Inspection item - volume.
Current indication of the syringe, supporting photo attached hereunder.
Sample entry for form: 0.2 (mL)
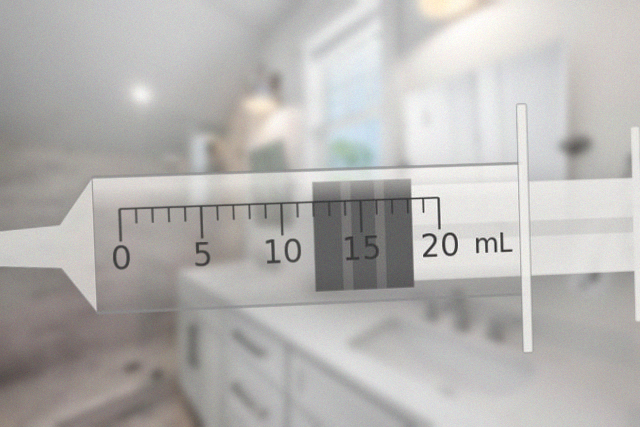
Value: 12 (mL)
